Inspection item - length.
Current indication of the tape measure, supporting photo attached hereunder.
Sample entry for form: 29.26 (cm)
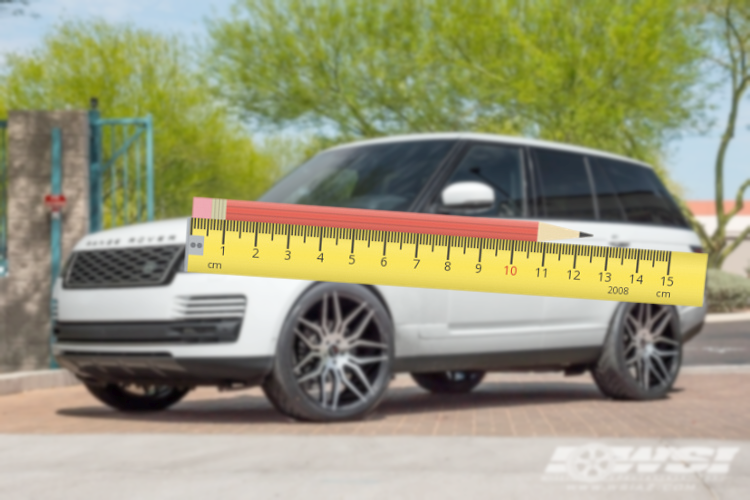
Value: 12.5 (cm)
